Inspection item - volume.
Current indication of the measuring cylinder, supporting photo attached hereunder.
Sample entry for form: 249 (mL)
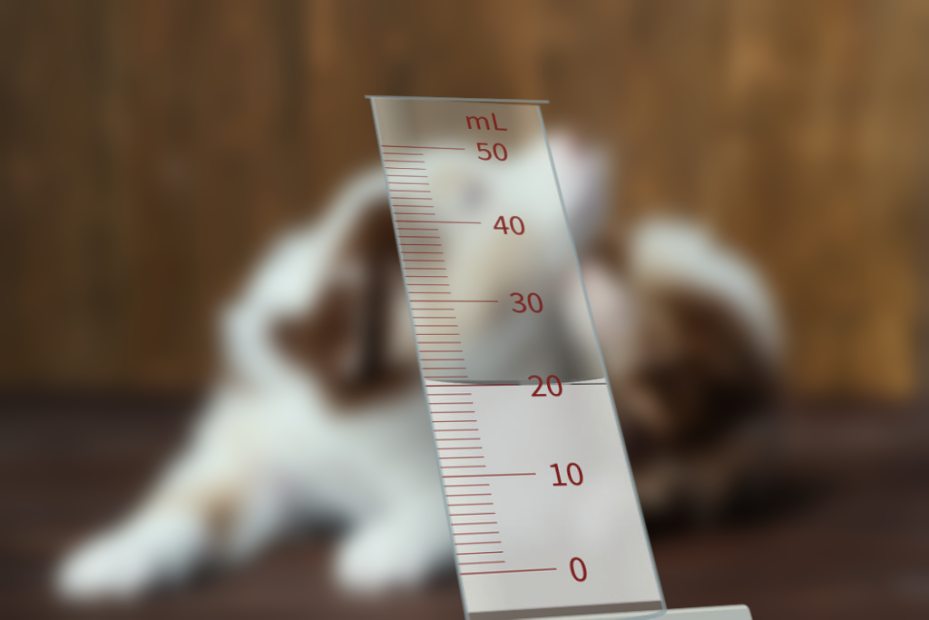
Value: 20 (mL)
